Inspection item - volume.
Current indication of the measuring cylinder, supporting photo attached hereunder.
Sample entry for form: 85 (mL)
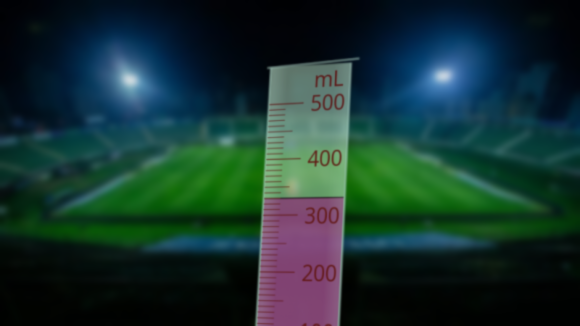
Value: 330 (mL)
